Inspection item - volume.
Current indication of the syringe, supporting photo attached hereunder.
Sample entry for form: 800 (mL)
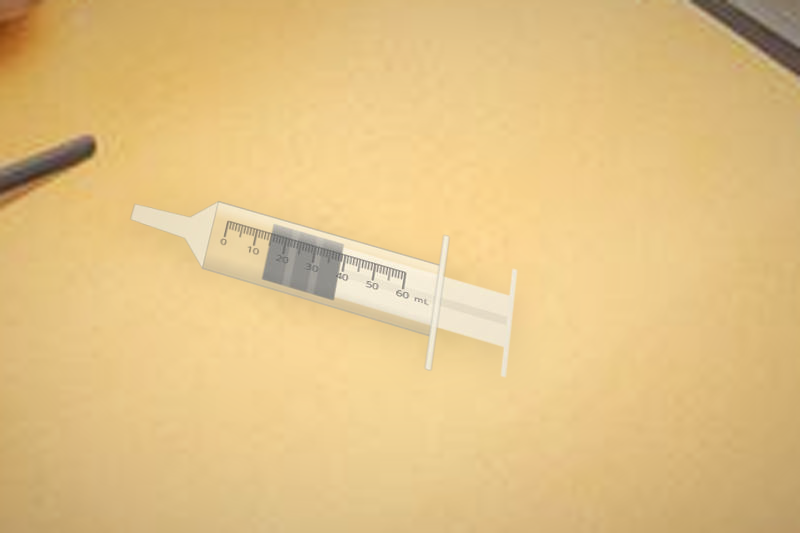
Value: 15 (mL)
